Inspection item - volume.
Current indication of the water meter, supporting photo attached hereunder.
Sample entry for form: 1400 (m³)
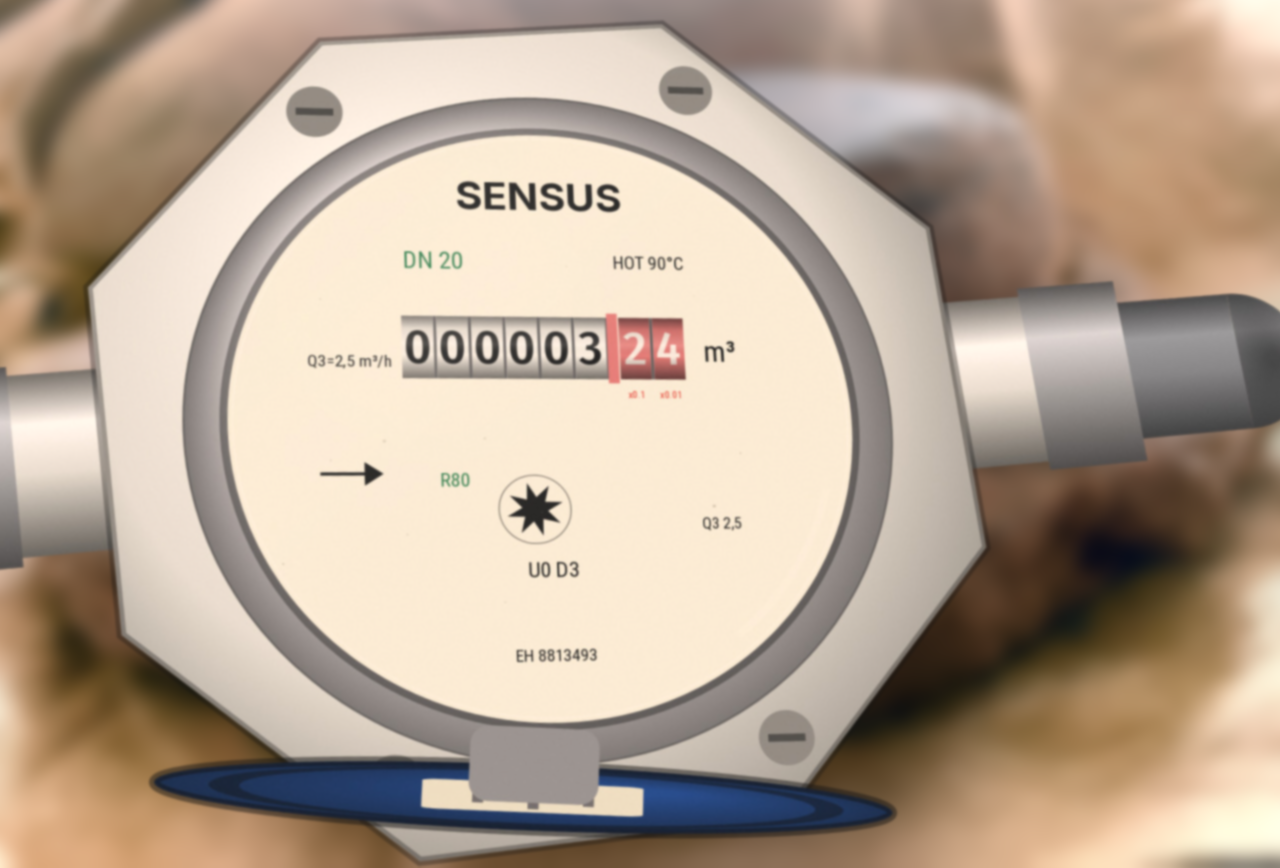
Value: 3.24 (m³)
